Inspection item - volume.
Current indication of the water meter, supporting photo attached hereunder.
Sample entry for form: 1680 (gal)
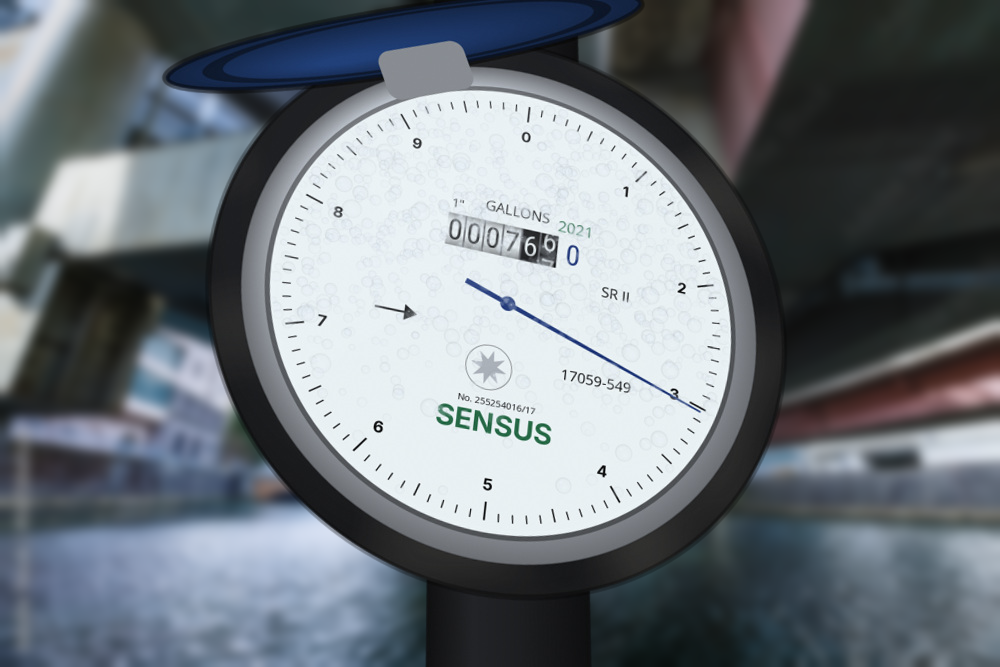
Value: 7663.0 (gal)
